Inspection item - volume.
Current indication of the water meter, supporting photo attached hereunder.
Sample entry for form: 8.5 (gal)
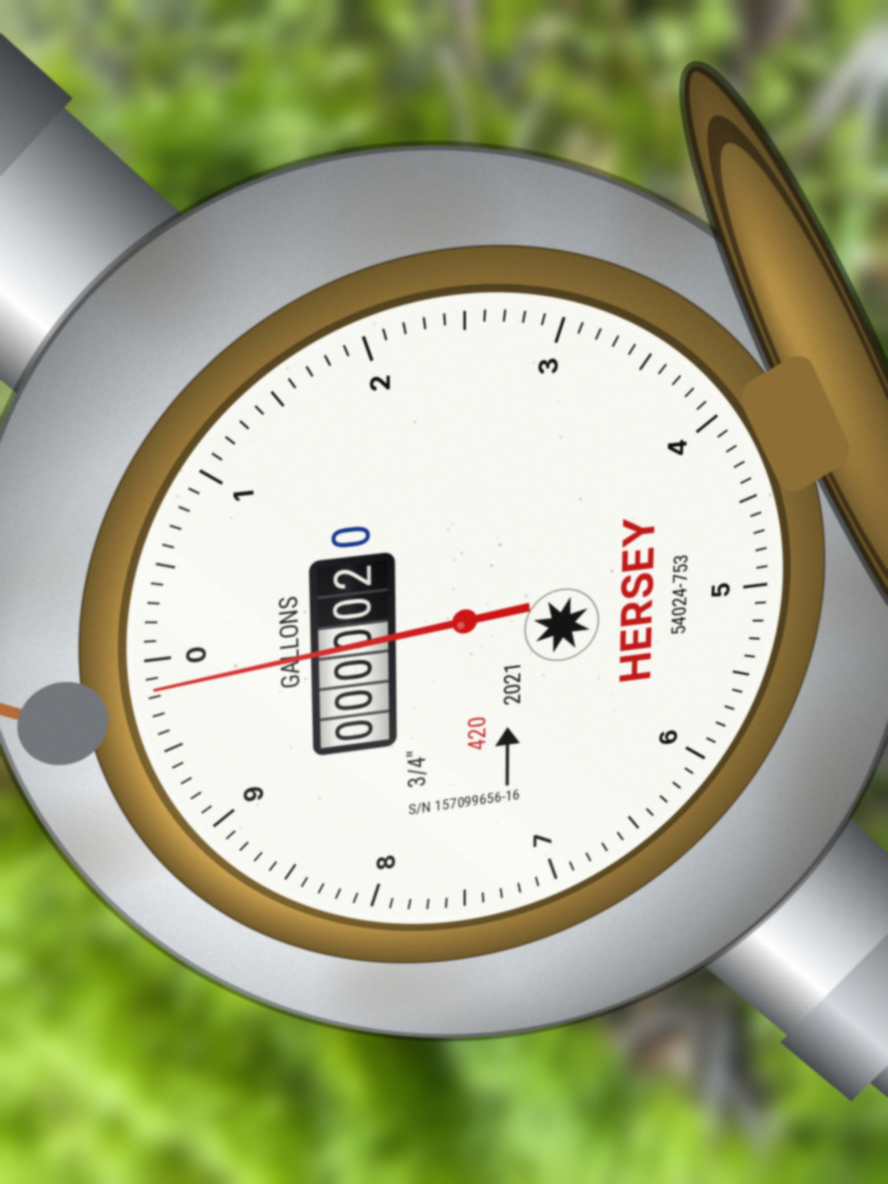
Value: 19.8 (gal)
